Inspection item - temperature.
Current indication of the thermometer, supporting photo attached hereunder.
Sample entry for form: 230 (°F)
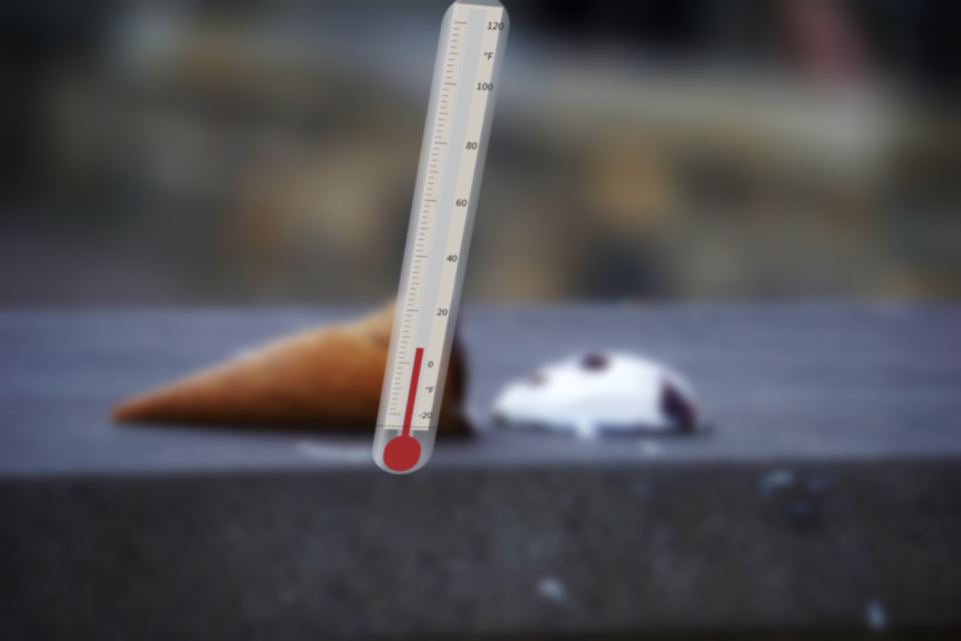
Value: 6 (°F)
